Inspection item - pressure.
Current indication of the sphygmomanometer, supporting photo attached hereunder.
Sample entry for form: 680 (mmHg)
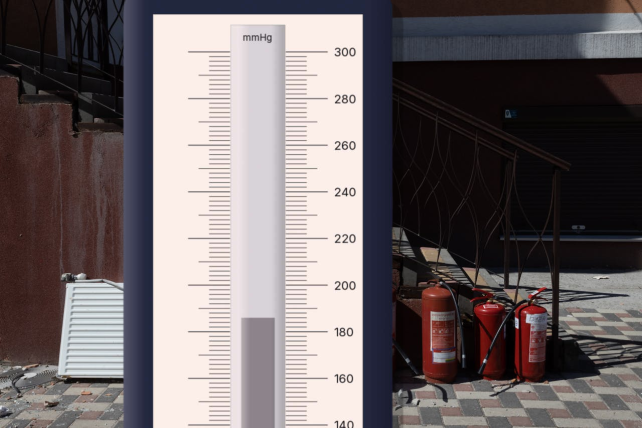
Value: 186 (mmHg)
